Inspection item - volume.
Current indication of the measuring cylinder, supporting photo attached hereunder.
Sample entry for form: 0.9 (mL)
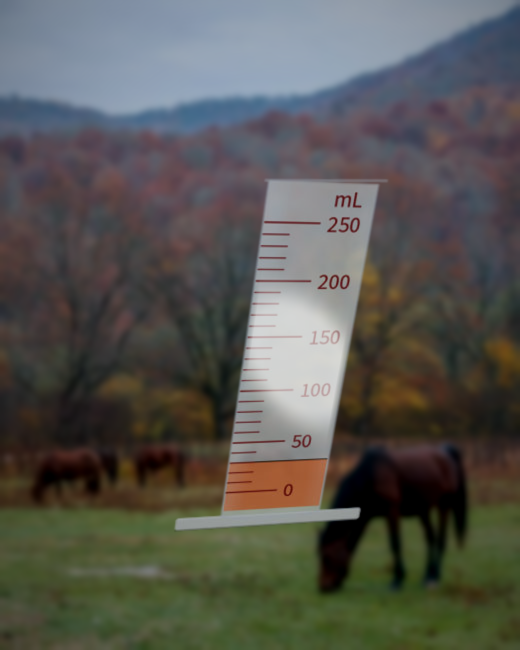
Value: 30 (mL)
